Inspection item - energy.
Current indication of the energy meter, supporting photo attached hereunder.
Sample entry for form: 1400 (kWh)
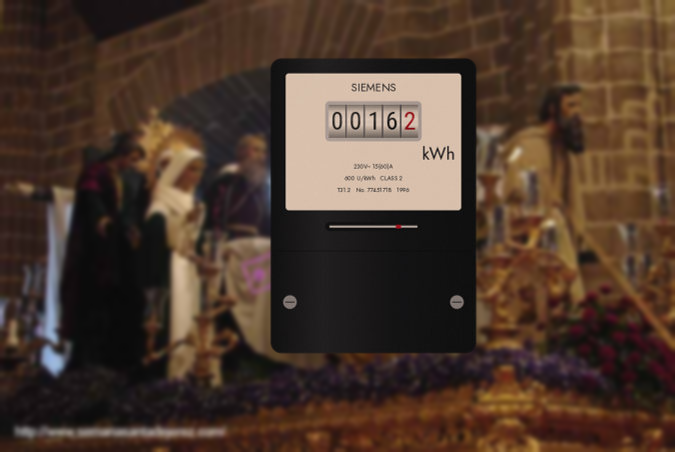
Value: 16.2 (kWh)
